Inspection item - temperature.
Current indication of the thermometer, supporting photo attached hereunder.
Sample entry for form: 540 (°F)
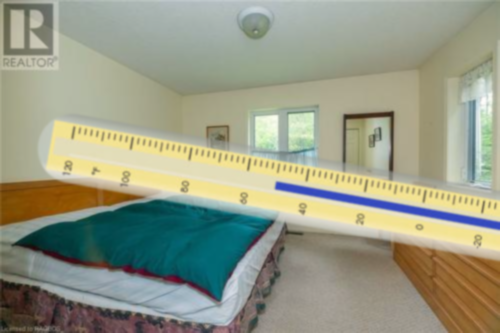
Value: 50 (°F)
